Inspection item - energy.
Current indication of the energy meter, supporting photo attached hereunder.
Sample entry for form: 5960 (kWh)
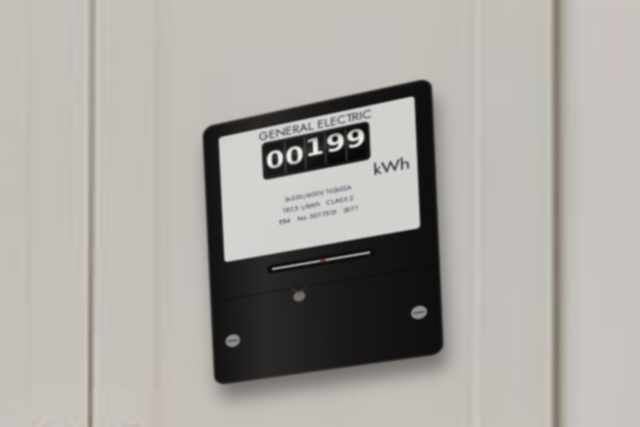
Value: 199 (kWh)
